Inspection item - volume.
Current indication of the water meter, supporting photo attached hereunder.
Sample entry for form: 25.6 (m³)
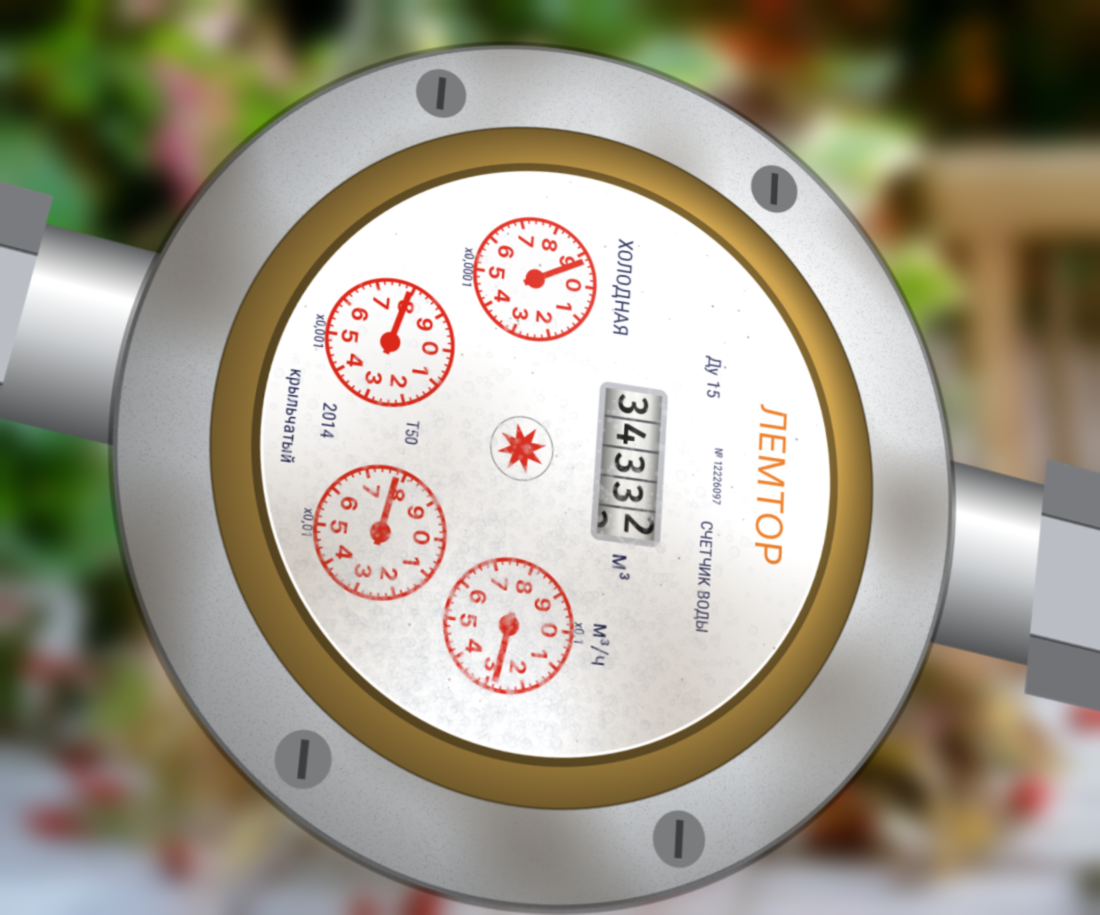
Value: 34332.2779 (m³)
